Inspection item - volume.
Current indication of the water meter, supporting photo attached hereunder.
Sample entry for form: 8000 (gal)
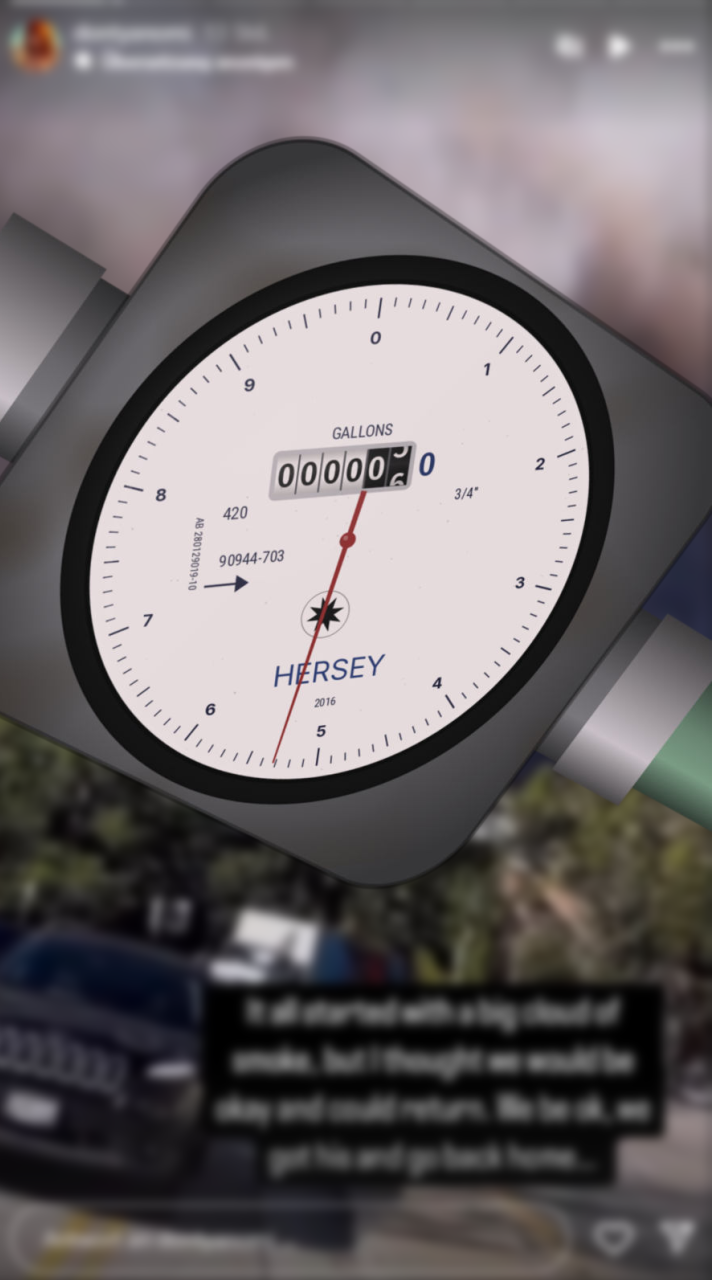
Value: 55.3 (gal)
